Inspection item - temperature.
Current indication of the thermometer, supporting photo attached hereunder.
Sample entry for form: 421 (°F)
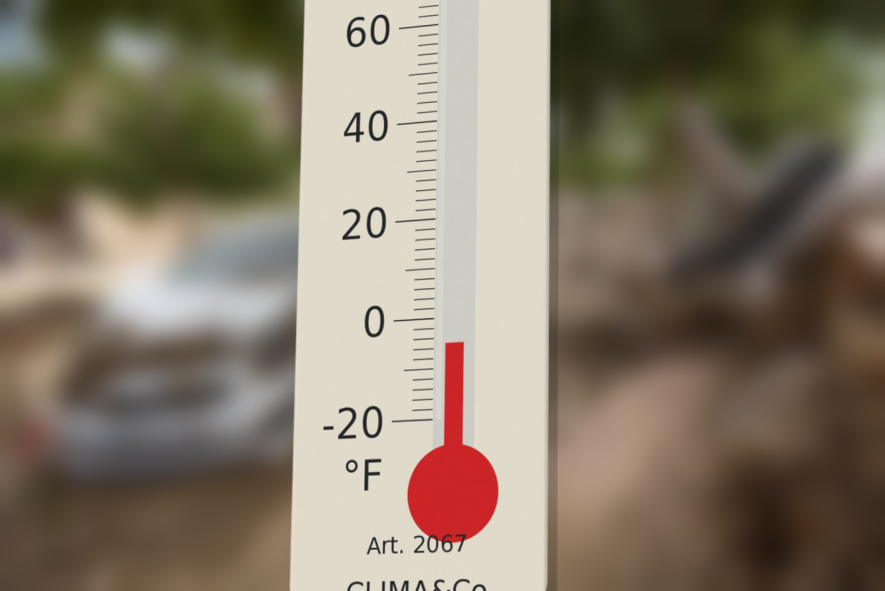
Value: -5 (°F)
